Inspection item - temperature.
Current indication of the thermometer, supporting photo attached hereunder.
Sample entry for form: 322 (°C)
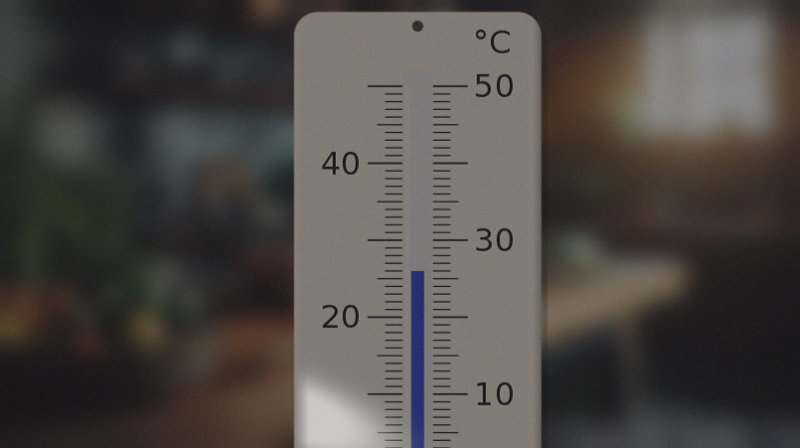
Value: 26 (°C)
